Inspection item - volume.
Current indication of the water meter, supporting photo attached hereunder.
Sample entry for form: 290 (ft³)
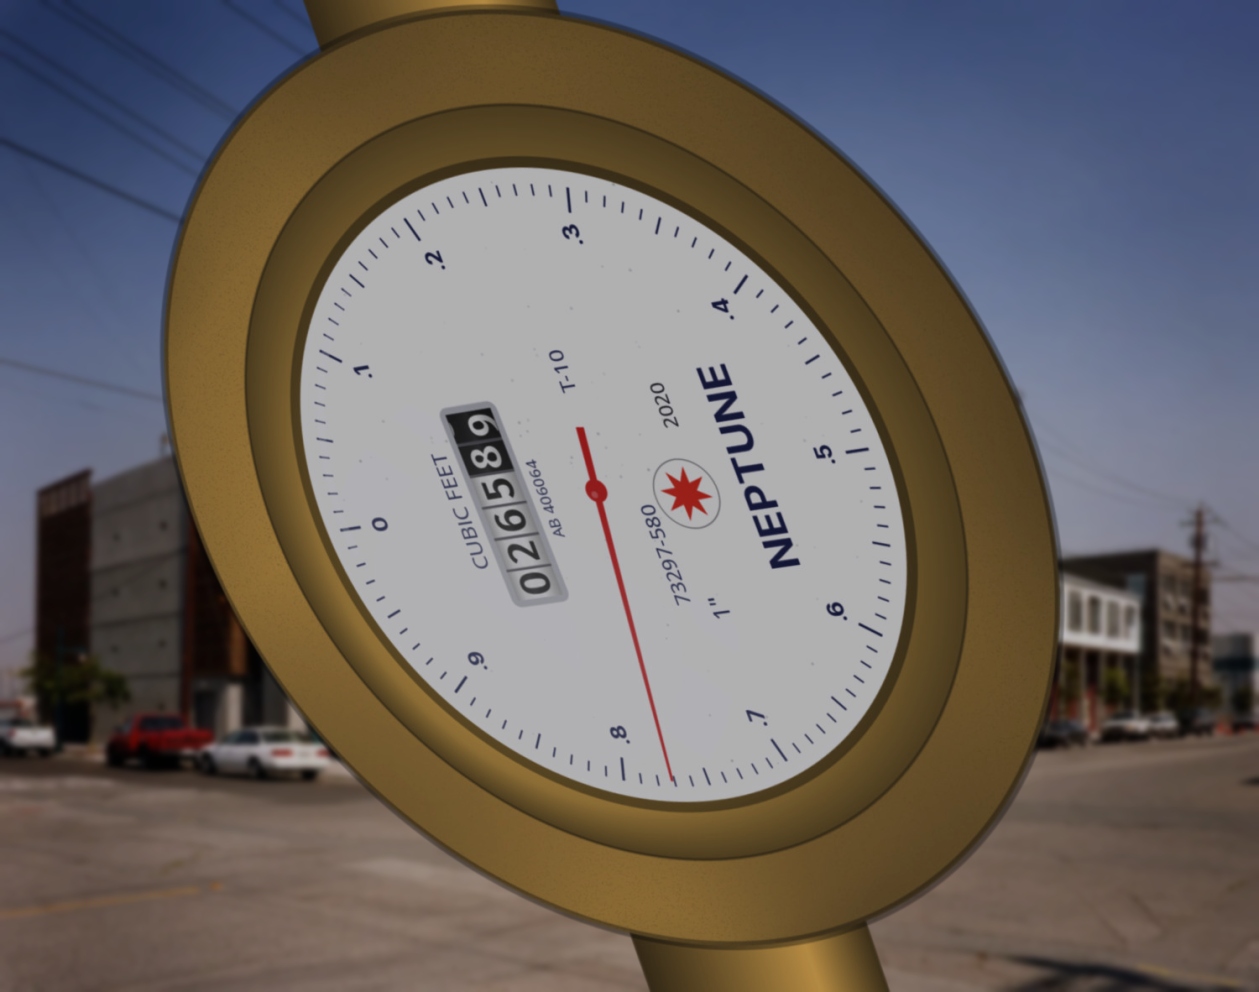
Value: 26588.77 (ft³)
